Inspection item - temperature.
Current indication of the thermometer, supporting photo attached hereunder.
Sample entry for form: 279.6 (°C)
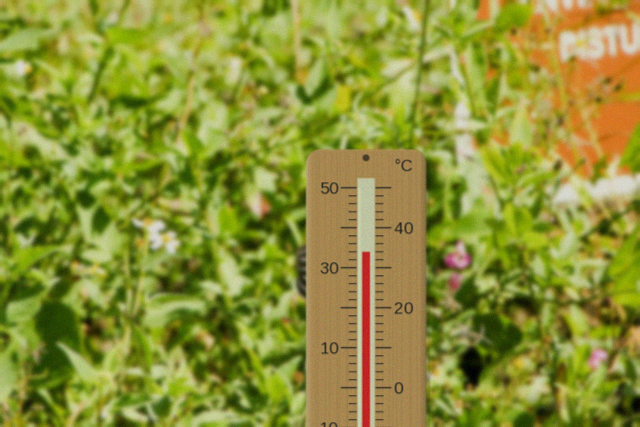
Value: 34 (°C)
